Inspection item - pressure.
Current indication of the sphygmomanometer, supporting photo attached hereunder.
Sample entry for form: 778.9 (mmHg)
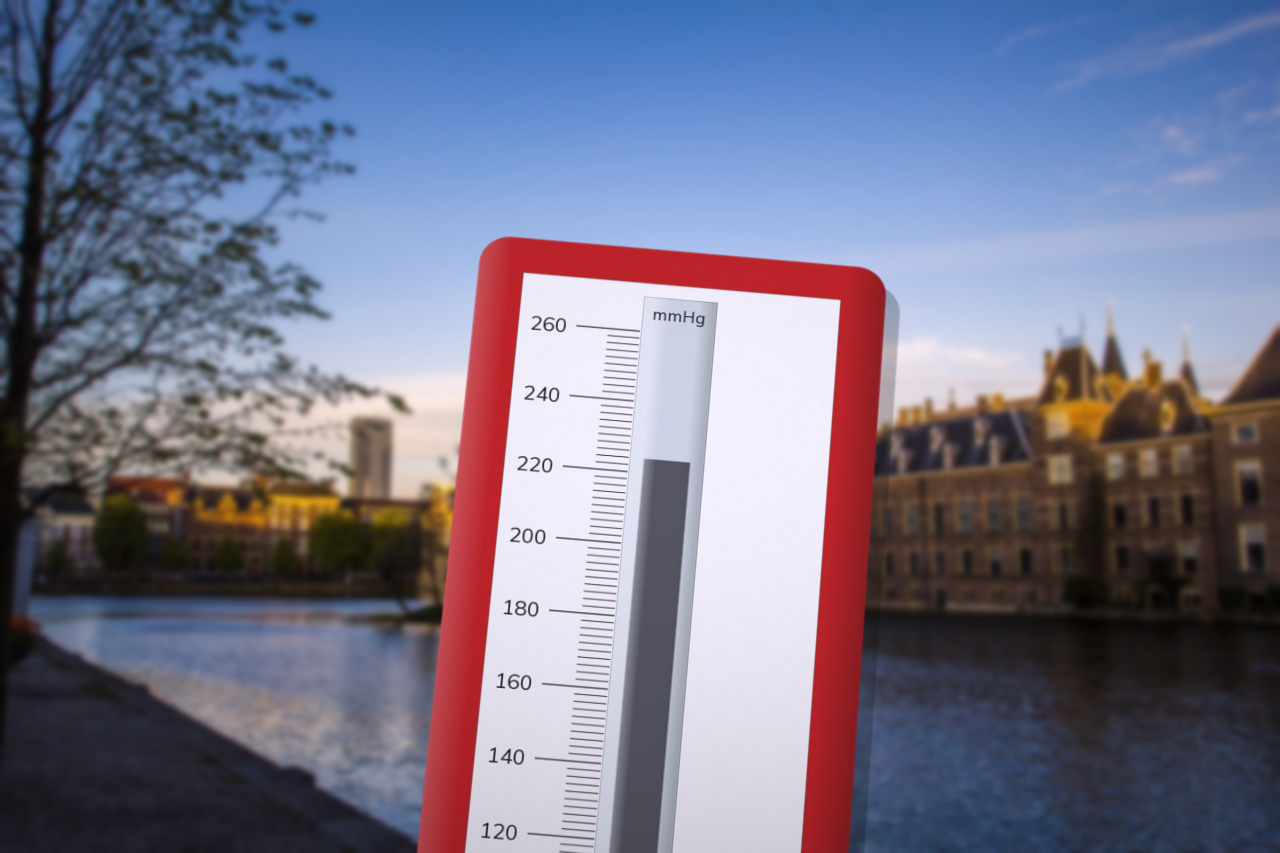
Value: 224 (mmHg)
